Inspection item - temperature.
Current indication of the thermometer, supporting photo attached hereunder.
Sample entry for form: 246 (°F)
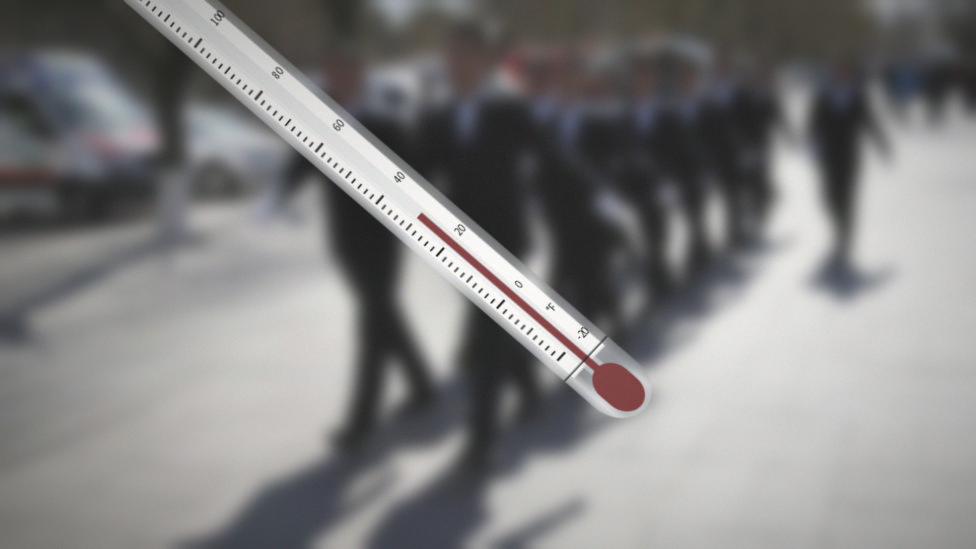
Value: 30 (°F)
